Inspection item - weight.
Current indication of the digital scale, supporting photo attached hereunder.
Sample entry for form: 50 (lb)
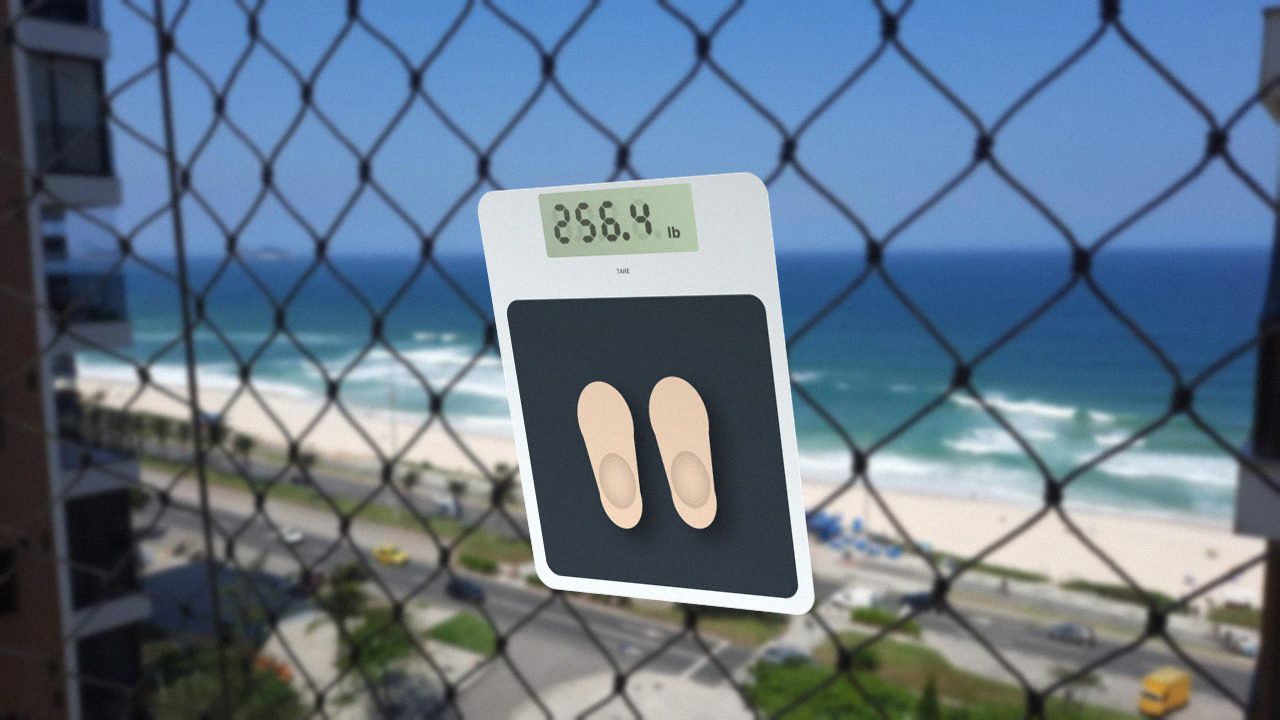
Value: 256.4 (lb)
